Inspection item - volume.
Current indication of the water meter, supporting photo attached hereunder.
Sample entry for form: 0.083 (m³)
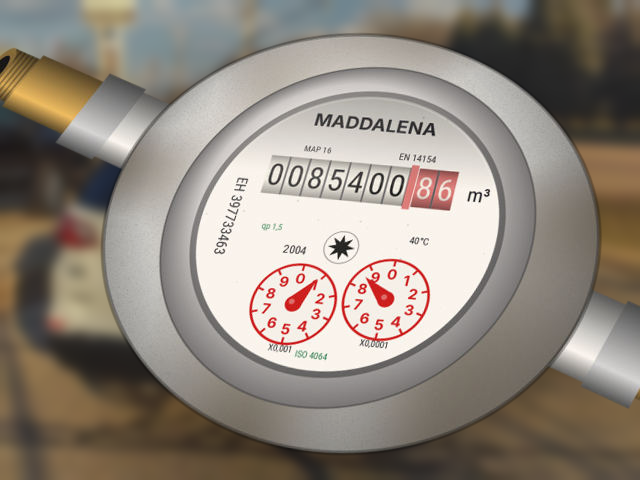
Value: 85400.8608 (m³)
